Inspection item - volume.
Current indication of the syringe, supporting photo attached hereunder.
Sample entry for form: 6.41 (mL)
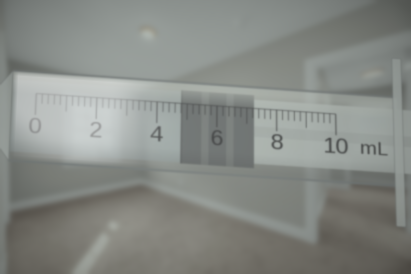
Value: 4.8 (mL)
